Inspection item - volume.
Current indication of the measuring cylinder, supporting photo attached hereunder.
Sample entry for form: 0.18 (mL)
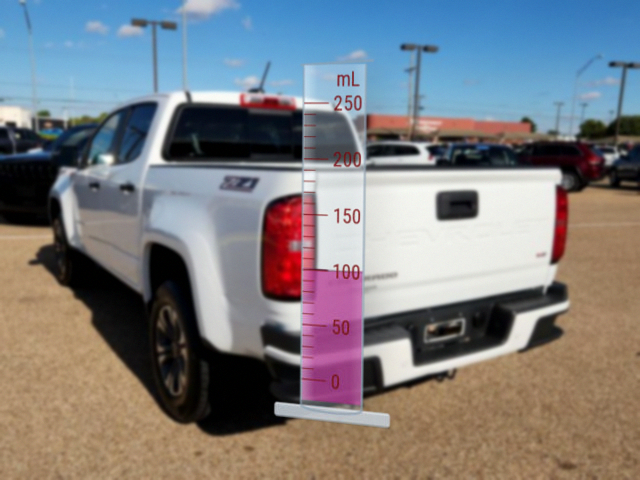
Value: 100 (mL)
